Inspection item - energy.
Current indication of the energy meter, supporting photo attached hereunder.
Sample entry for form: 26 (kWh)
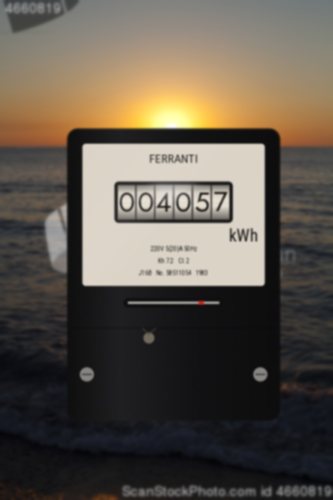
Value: 4057 (kWh)
